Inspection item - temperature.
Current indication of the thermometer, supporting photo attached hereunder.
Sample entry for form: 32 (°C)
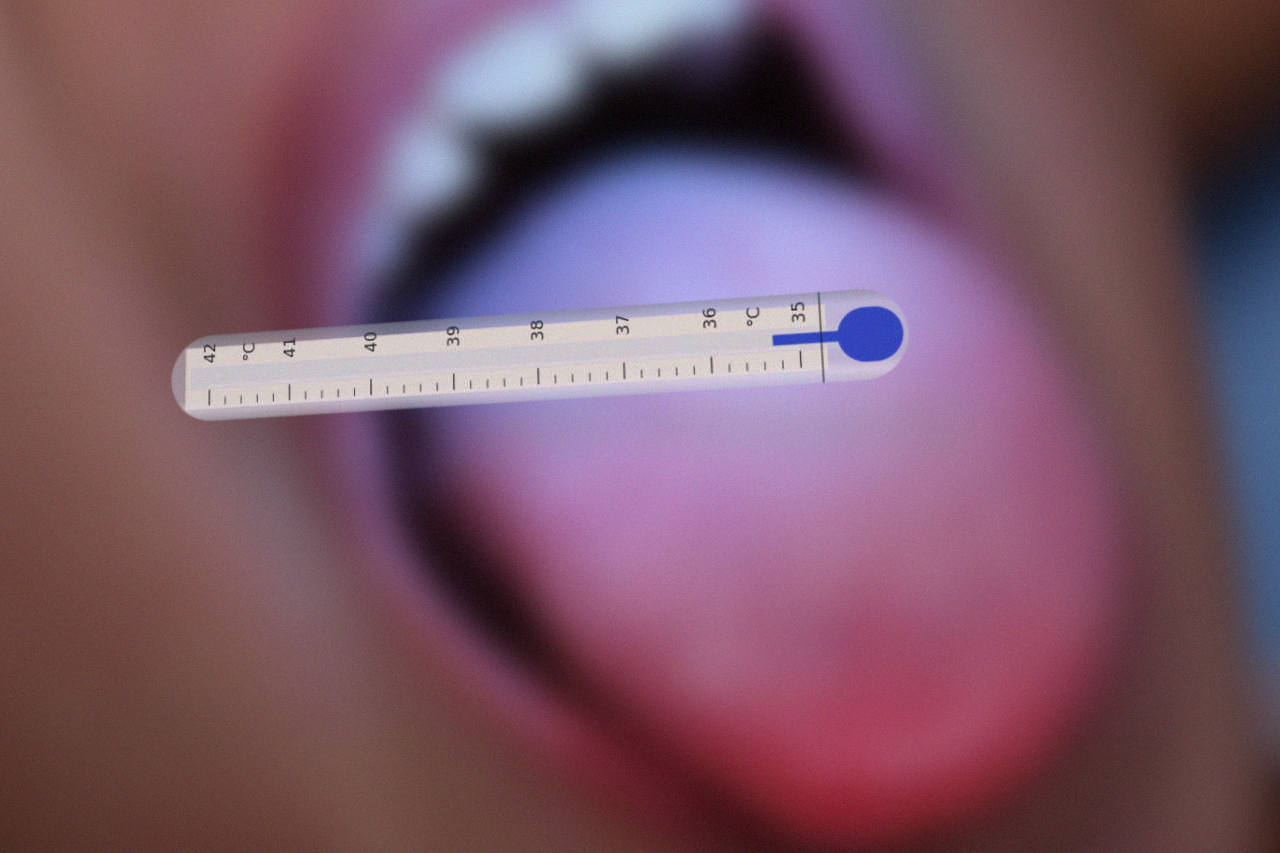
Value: 35.3 (°C)
